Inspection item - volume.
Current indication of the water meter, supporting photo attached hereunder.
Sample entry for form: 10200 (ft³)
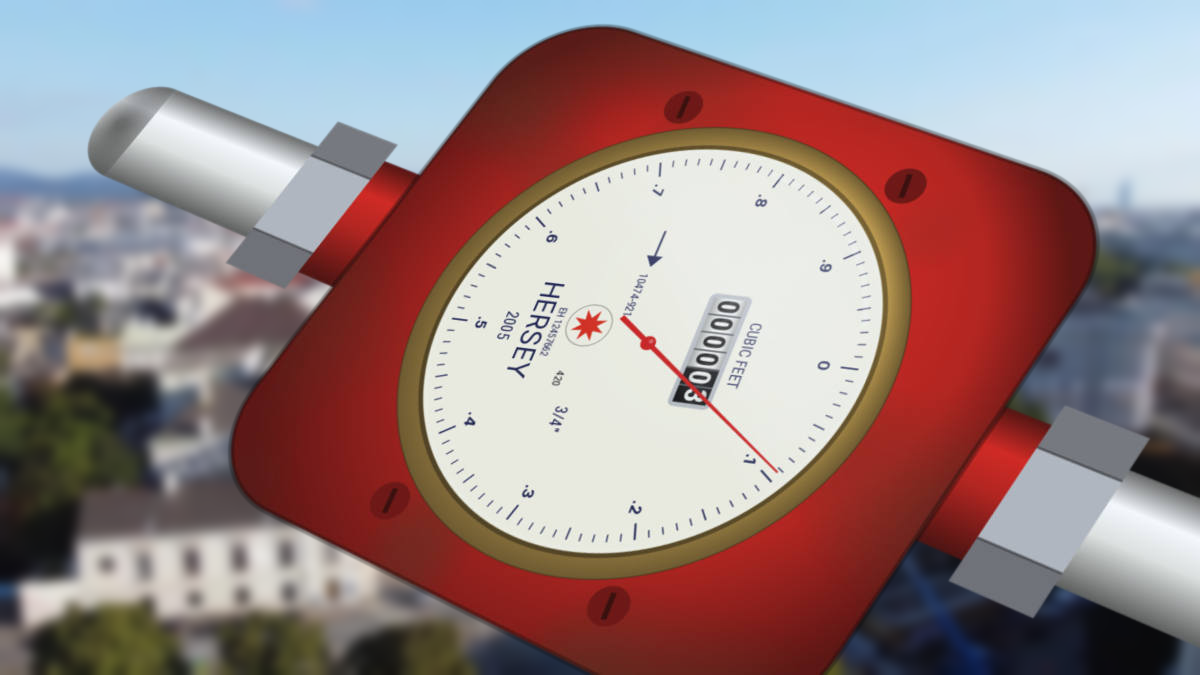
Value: 3.09 (ft³)
